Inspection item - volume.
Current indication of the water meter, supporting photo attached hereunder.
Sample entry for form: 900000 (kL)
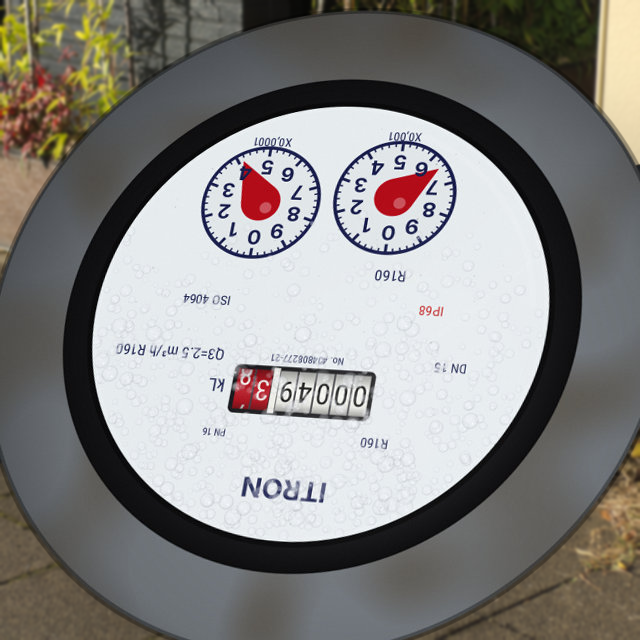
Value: 49.3764 (kL)
